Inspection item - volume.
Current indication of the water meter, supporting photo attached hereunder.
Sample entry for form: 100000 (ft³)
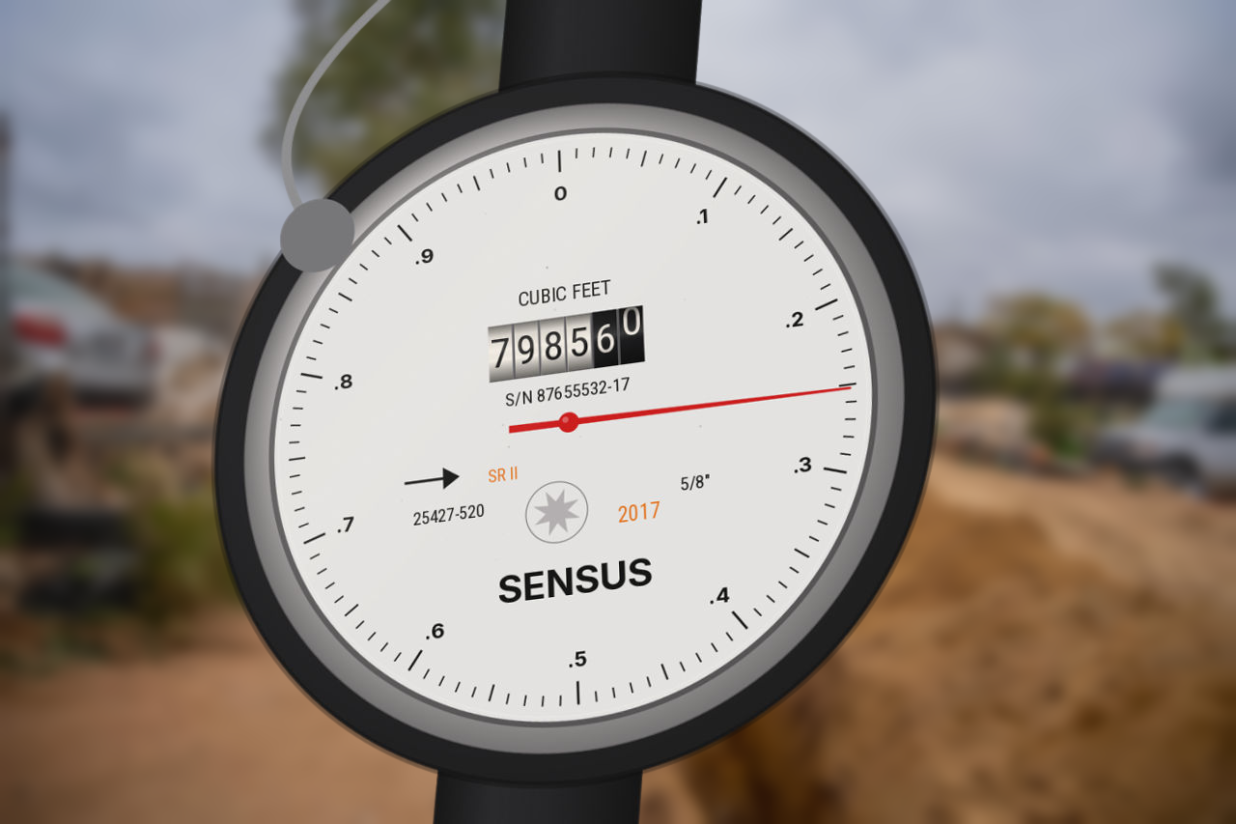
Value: 798560.25 (ft³)
